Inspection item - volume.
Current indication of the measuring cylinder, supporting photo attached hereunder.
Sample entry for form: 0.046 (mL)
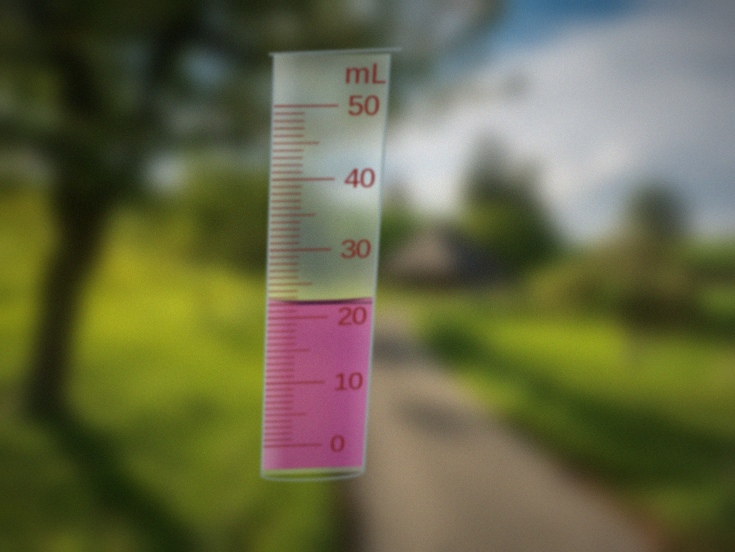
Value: 22 (mL)
